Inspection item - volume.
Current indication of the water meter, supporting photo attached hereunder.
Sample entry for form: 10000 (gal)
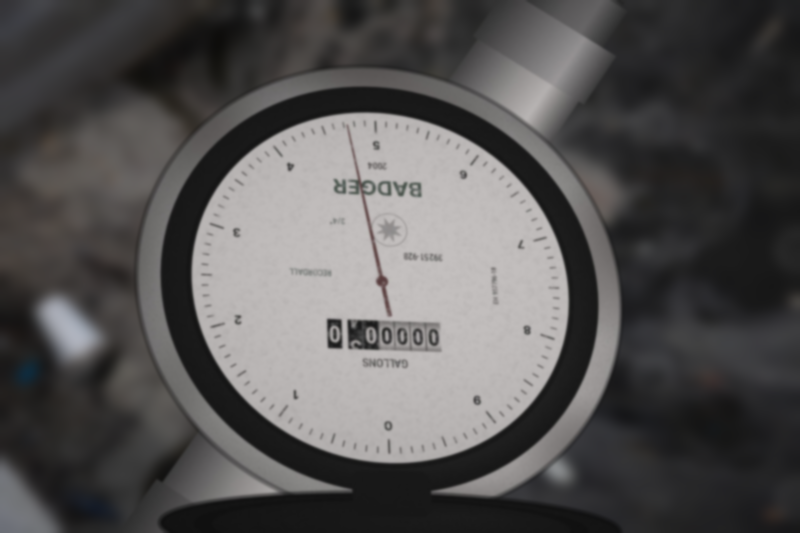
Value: 34.7 (gal)
